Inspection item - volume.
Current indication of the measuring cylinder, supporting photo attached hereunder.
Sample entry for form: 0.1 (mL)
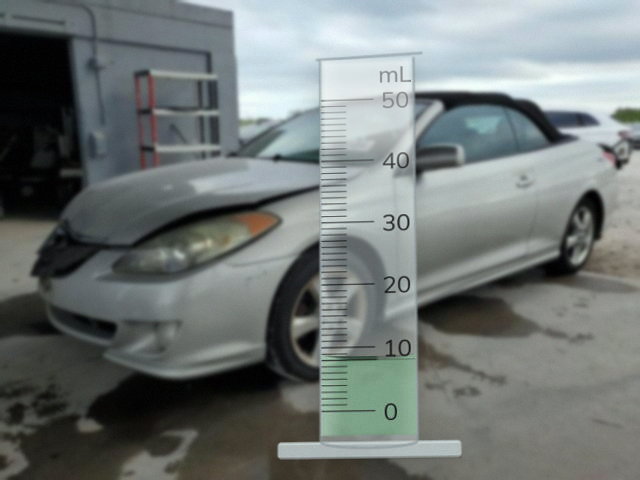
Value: 8 (mL)
